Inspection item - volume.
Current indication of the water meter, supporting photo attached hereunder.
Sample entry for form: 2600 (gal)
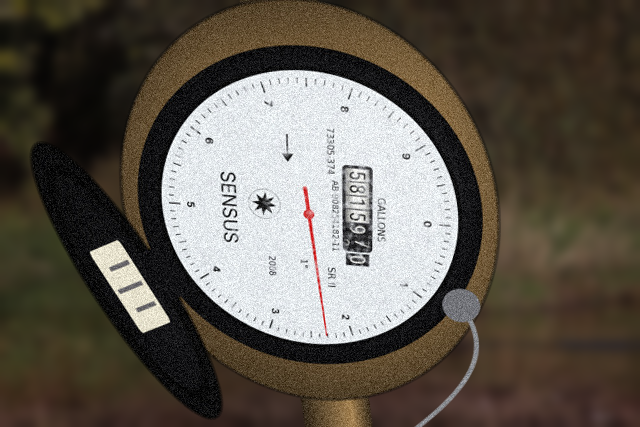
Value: 5815972.3 (gal)
